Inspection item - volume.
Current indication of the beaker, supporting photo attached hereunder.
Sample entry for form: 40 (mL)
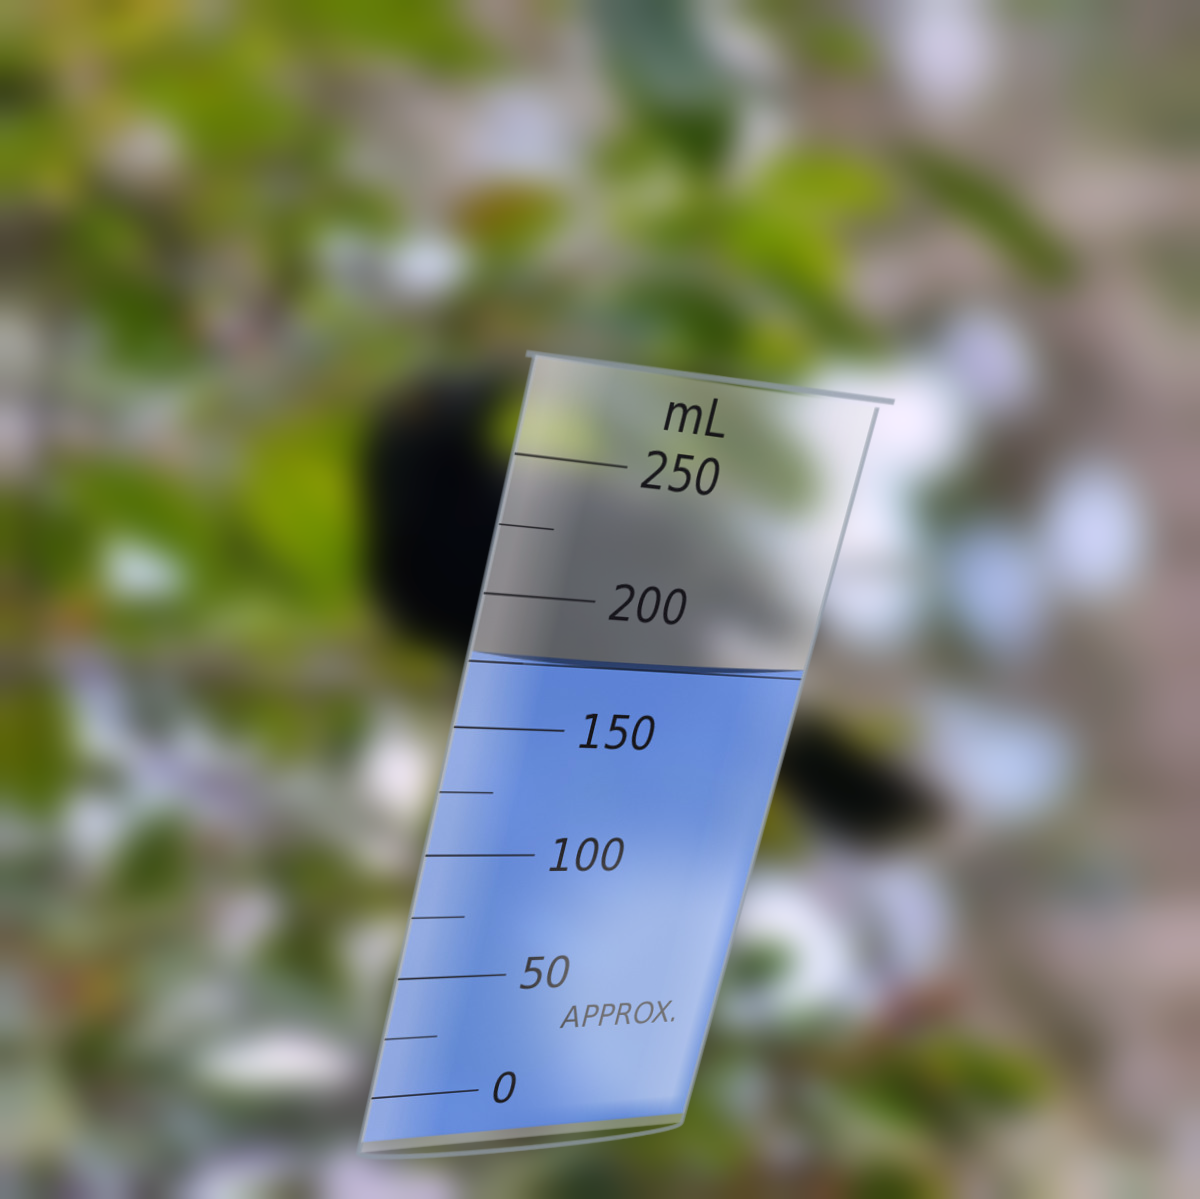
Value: 175 (mL)
